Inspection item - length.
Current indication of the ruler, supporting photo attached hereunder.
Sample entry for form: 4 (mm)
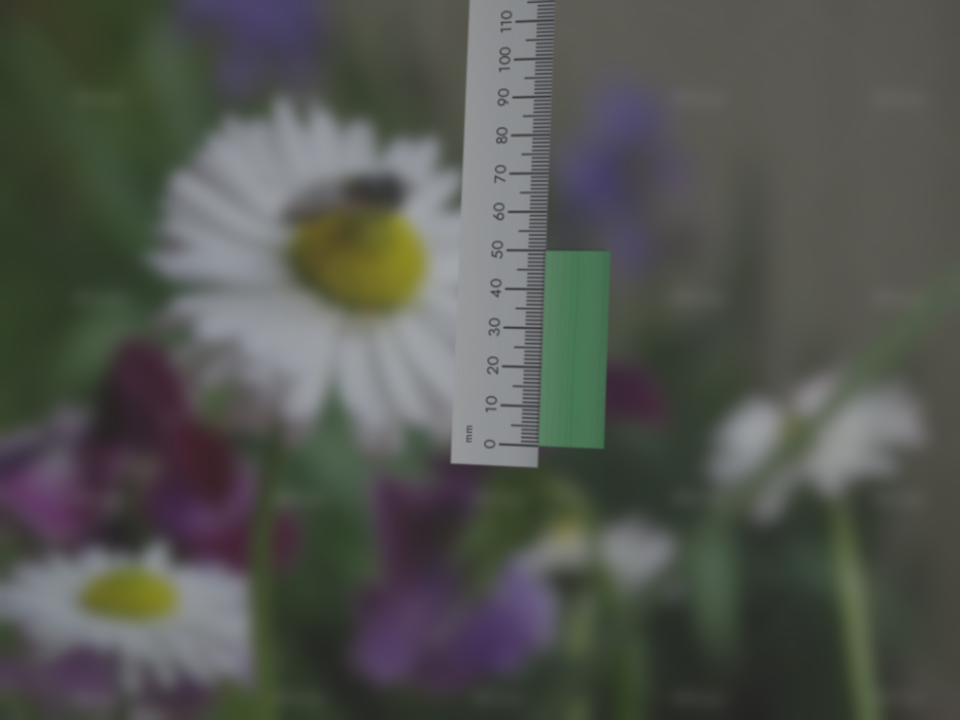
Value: 50 (mm)
